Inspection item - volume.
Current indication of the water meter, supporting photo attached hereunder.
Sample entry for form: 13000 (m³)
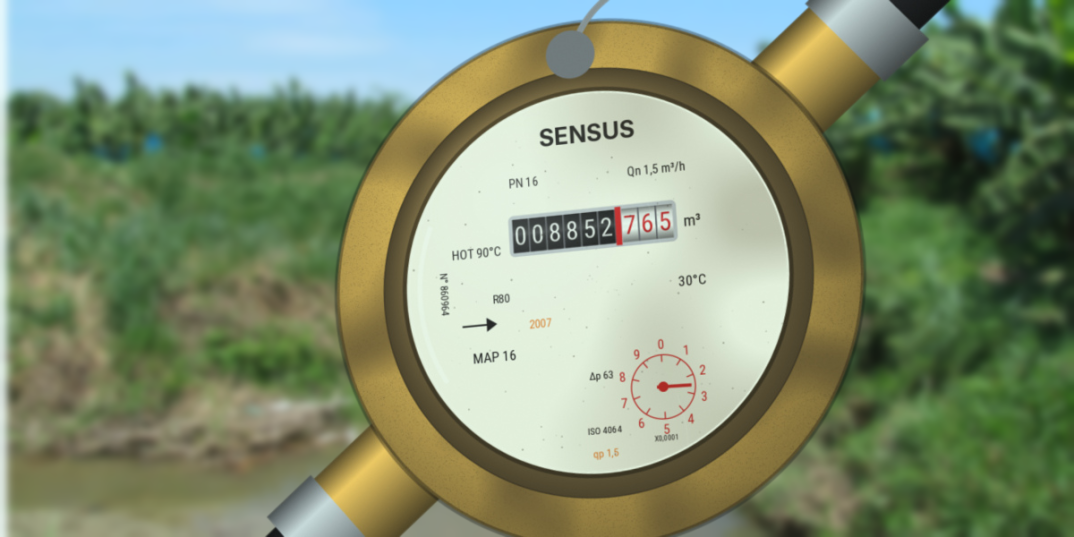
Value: 8852.7652 (m³)
